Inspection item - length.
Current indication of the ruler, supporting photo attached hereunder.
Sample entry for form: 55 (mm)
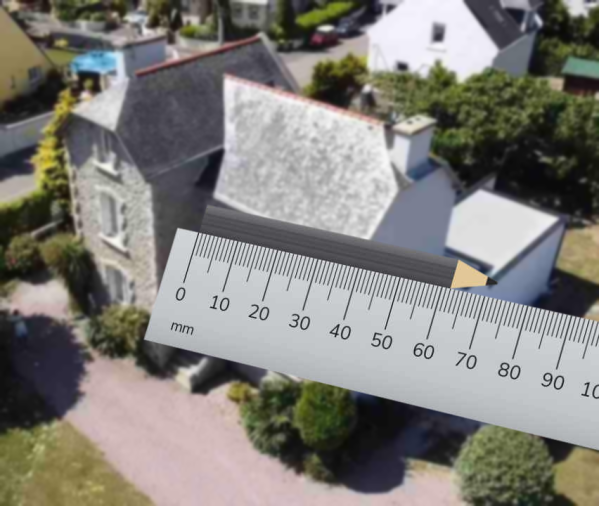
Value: 72 (mm)
